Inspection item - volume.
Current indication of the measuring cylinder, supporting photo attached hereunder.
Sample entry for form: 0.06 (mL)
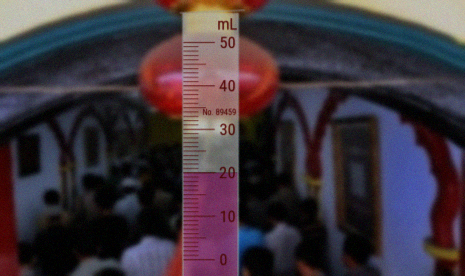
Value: 20 (mL)
